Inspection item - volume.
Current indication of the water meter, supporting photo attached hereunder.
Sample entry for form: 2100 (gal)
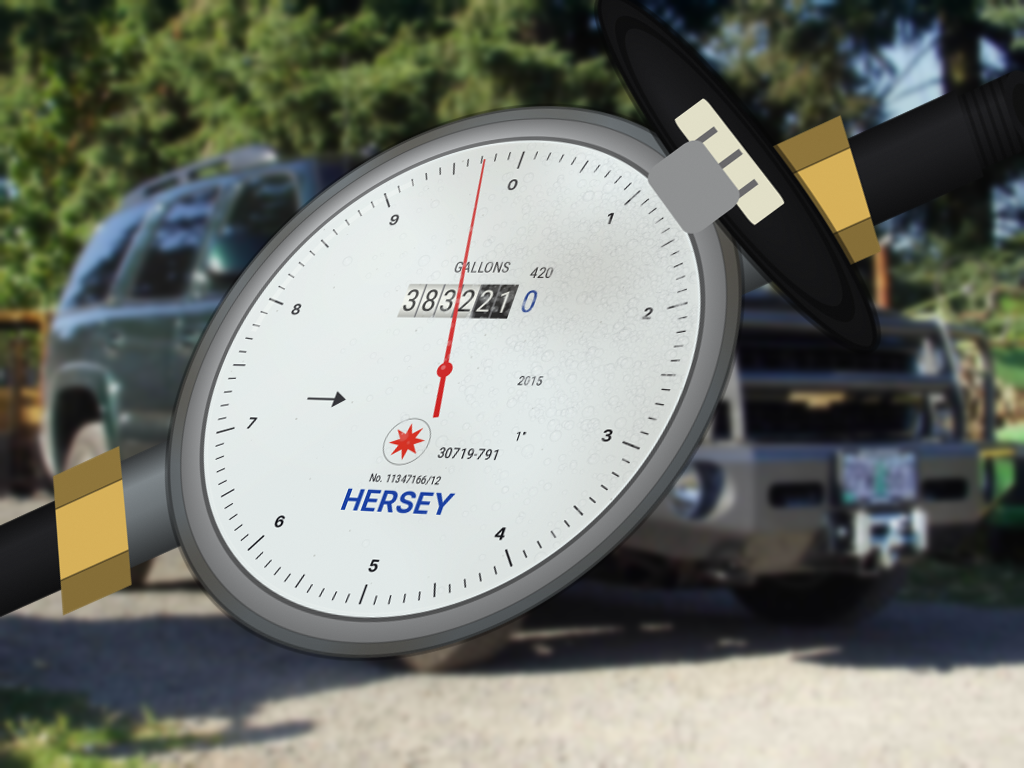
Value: 3832209.7 (gal)
